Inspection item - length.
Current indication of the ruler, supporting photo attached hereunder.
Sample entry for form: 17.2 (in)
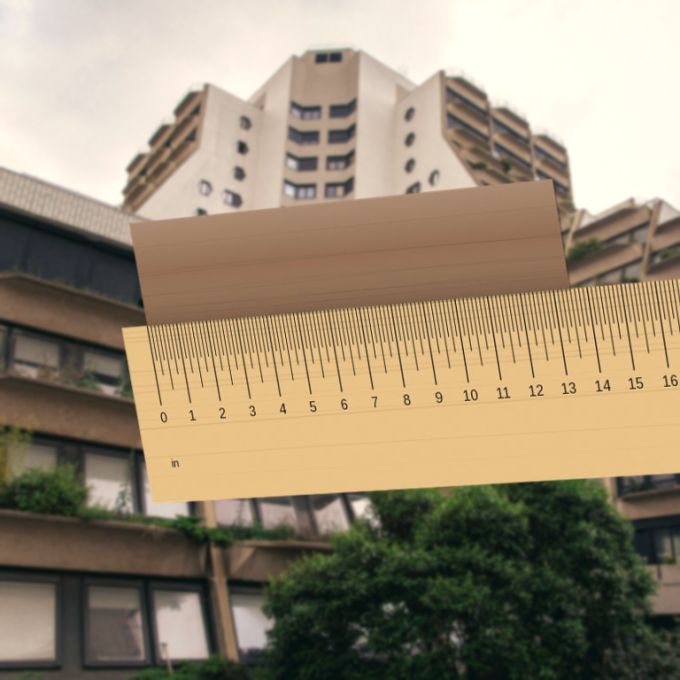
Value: 13.5 (in)
